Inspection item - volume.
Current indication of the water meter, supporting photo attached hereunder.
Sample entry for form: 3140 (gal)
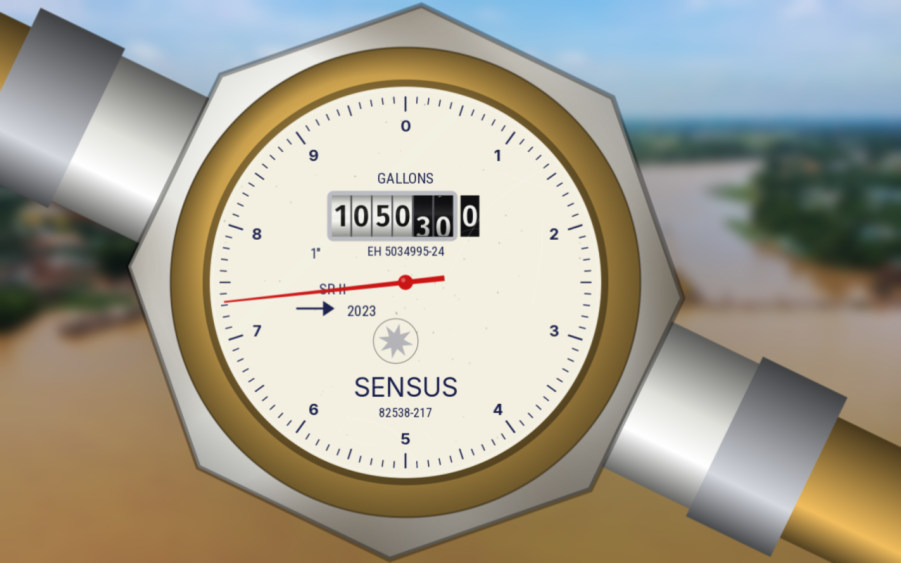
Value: 1050297.3 (gal)
